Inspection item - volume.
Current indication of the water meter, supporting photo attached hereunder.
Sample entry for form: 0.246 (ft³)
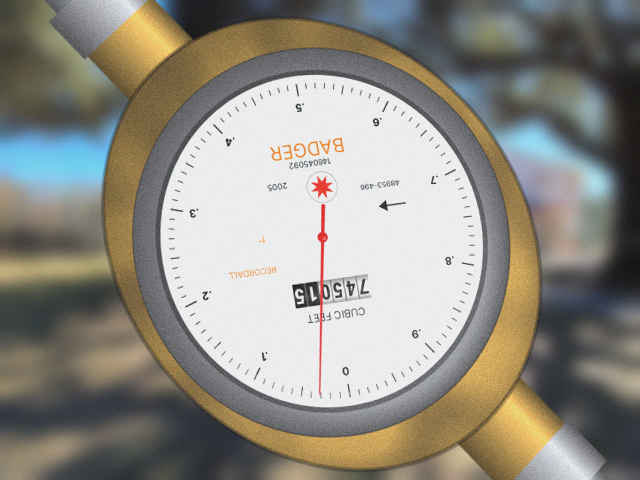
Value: 745015.03 (ft³)
